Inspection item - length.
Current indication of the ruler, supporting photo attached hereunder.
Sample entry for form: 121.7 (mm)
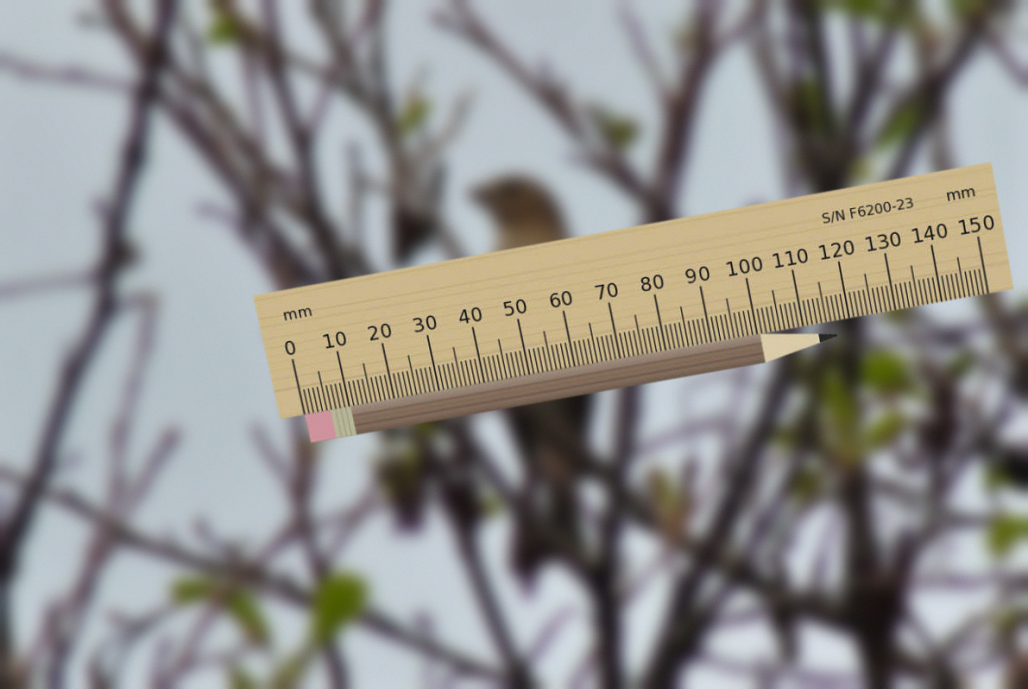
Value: 117 (mm)
